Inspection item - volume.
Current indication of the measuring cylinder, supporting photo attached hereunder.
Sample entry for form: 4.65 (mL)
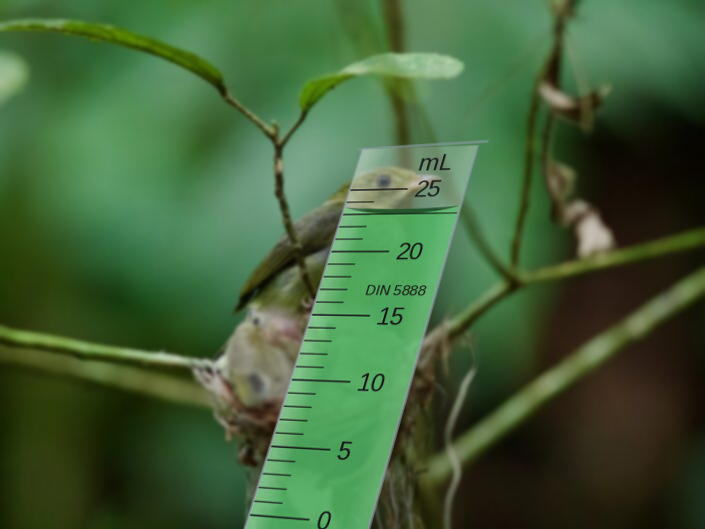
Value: 23 (mL)
